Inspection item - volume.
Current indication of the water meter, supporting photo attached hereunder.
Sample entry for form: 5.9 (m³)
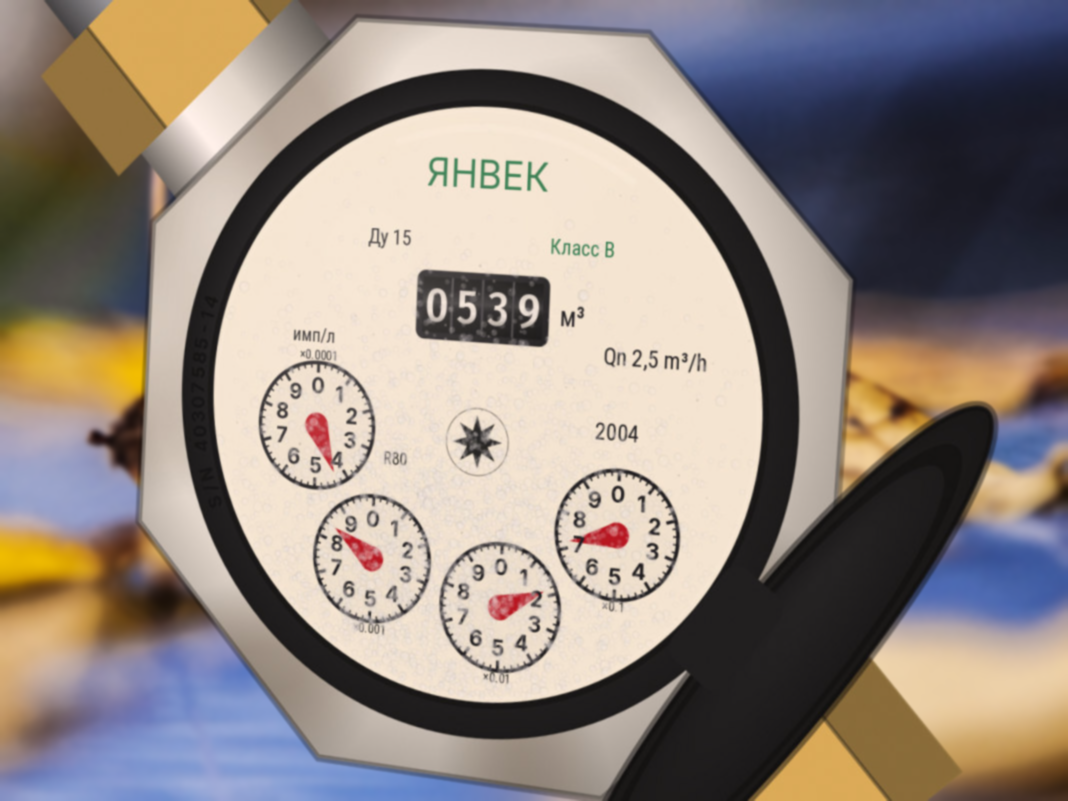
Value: 539.7184 (m³)
